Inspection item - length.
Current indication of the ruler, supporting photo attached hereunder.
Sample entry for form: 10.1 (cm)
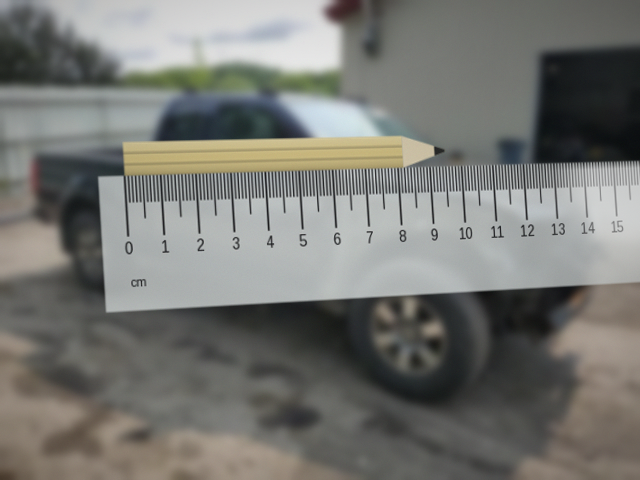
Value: 9.5 (cm)
